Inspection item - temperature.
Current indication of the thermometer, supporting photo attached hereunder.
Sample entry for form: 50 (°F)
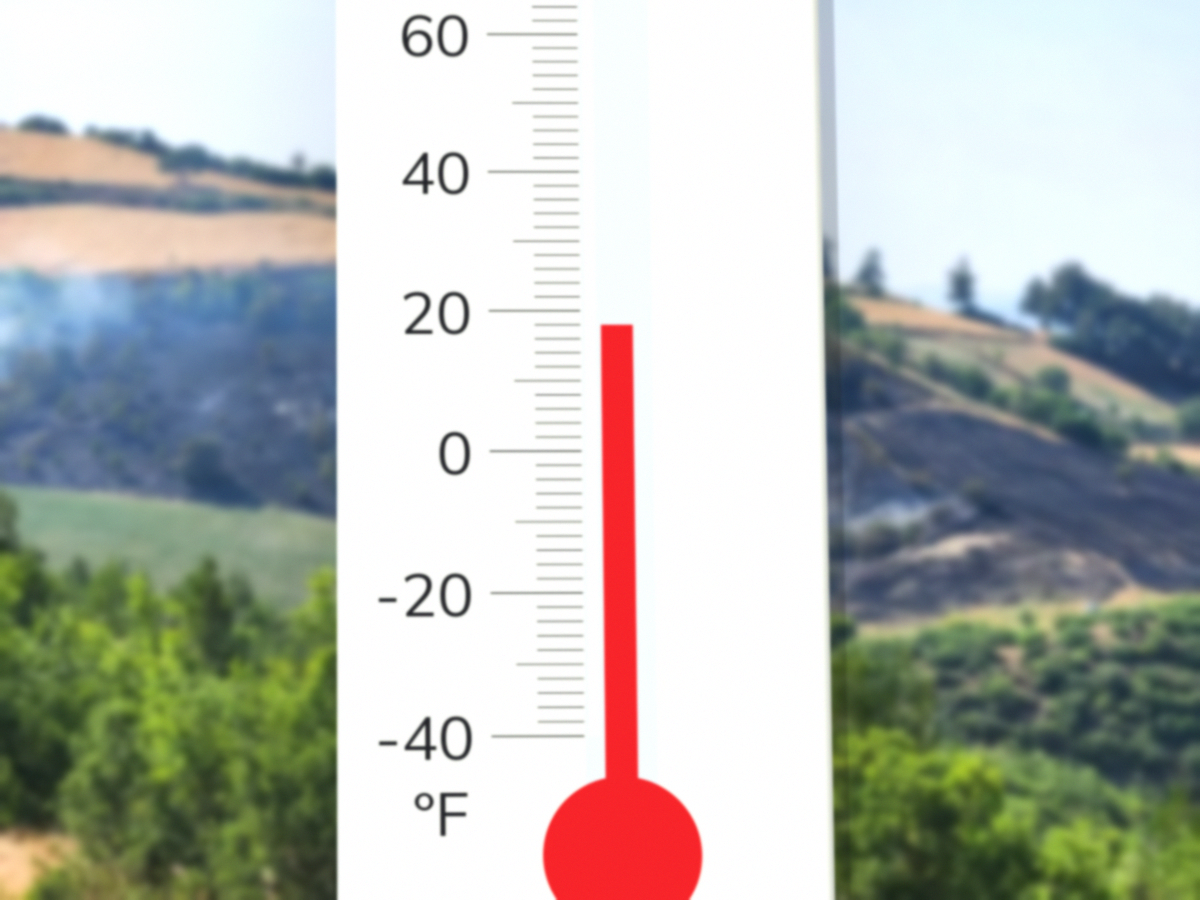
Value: 18 (°F)
